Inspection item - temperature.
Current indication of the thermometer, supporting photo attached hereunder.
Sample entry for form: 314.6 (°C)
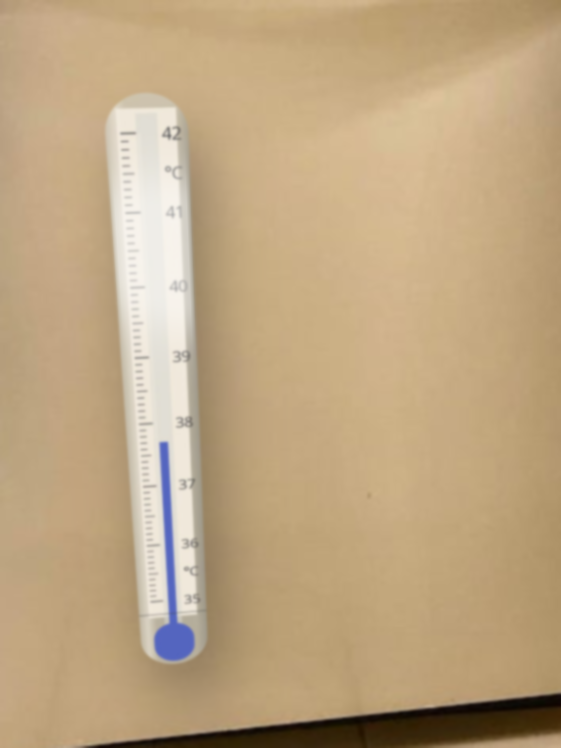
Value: 37.7 (°C)
